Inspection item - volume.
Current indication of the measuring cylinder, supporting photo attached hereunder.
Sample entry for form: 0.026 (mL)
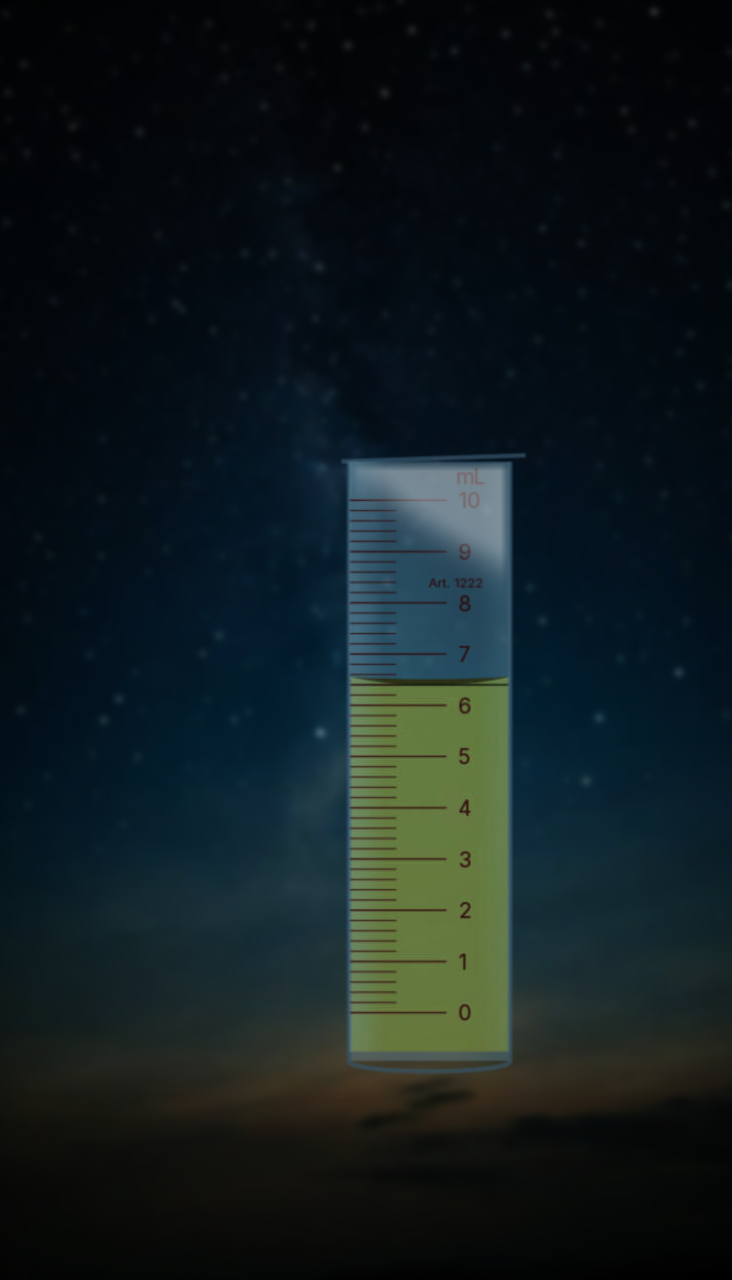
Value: 6.4 (mL)
